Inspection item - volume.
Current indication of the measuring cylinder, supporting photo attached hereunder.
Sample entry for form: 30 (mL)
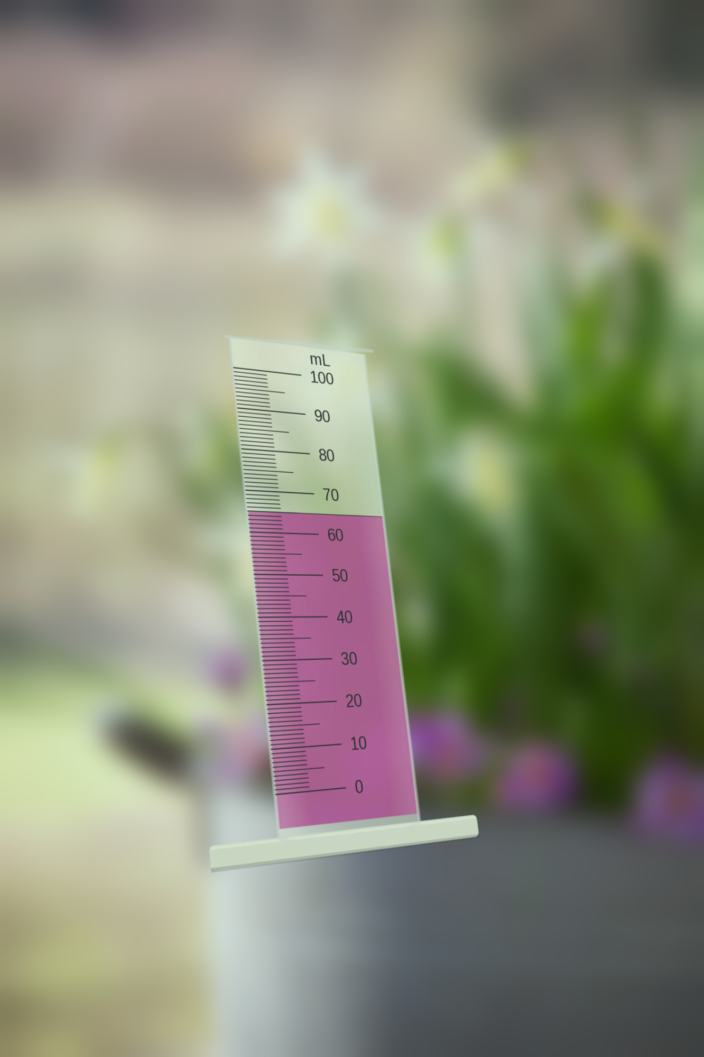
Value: 65 (mL)
